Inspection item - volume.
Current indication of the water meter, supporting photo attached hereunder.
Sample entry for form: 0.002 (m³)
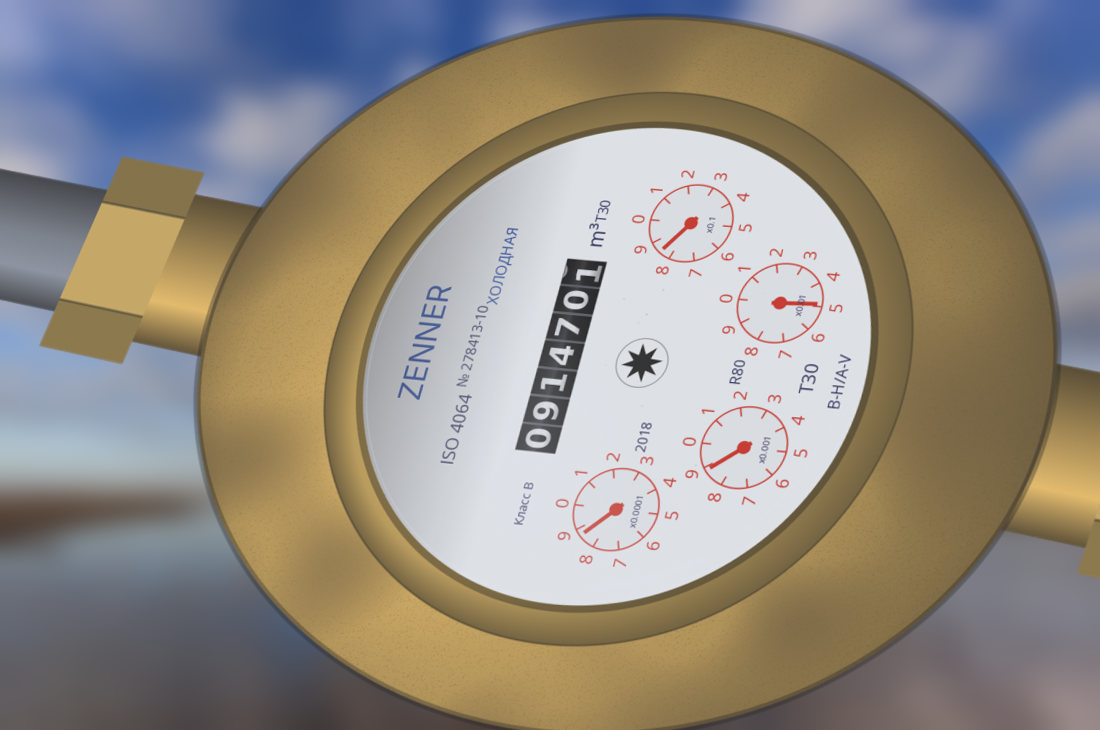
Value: 914700.8488 (m³)
